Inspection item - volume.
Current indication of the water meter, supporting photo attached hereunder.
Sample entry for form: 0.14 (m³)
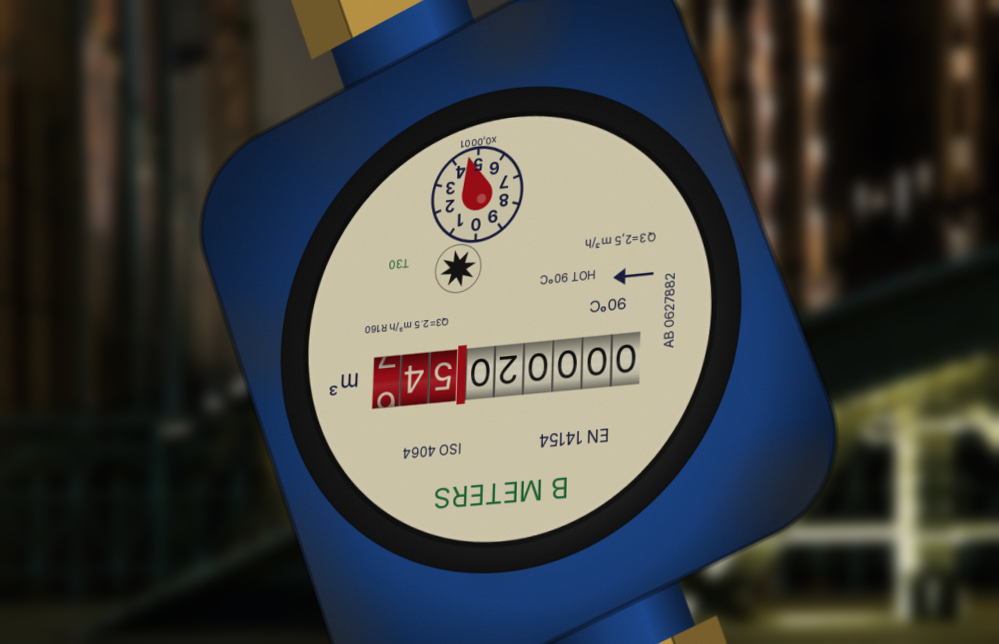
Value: 20.5464 (m³)
